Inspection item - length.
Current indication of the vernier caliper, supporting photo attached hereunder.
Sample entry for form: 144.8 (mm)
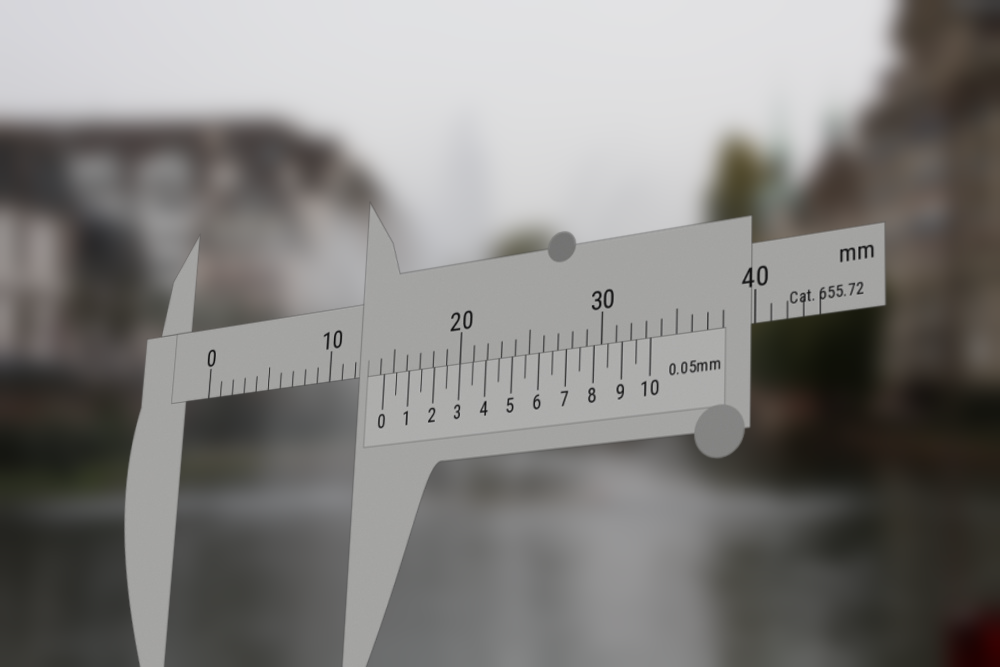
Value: 14.3 (mm)
